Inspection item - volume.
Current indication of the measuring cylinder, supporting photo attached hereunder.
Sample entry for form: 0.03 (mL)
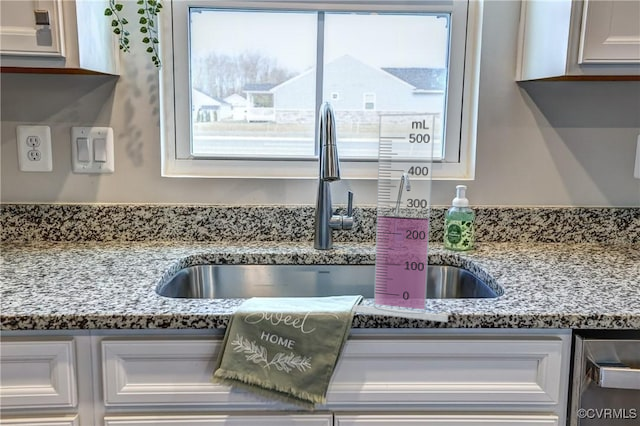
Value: 250 (mL)
